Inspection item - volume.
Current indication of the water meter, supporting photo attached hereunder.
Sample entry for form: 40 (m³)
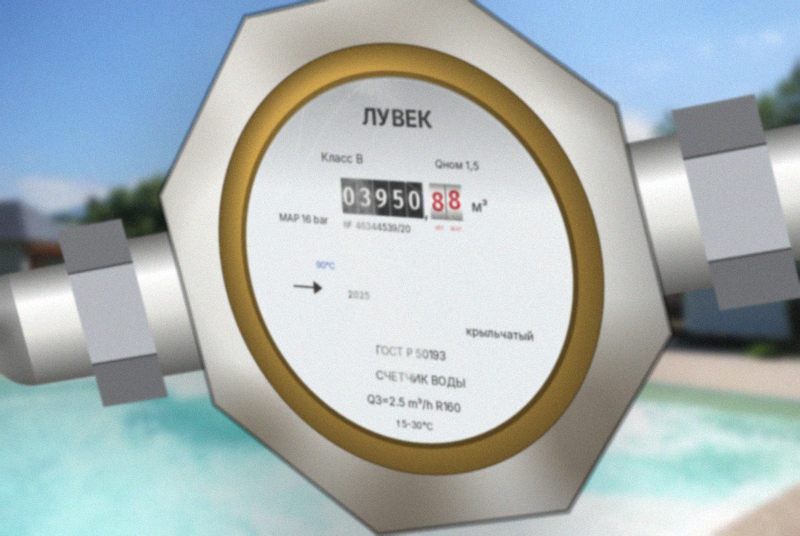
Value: 3950.88 (m³)
